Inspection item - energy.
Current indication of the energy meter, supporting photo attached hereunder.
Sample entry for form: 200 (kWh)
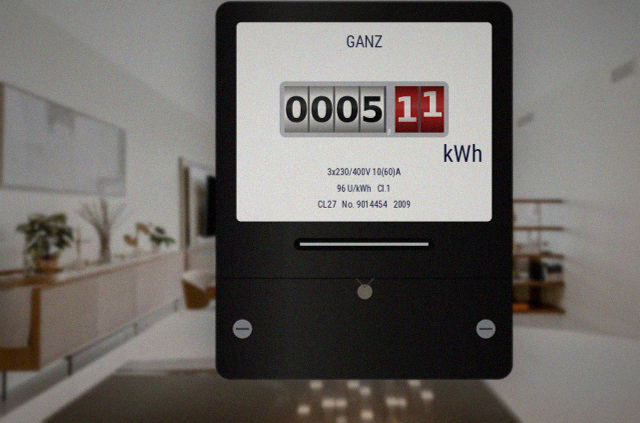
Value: 5.11 (kWh)
